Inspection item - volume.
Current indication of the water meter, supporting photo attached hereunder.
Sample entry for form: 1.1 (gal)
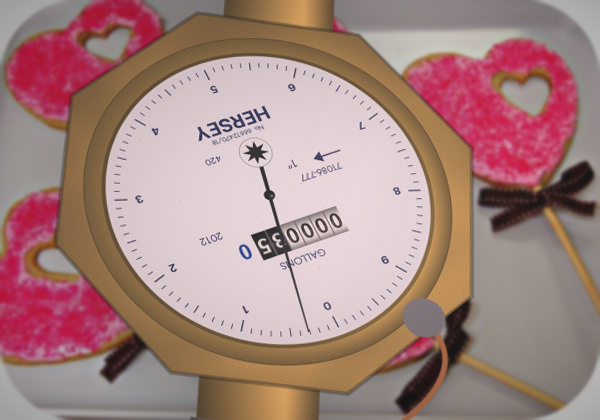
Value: 350.3 (gal)
